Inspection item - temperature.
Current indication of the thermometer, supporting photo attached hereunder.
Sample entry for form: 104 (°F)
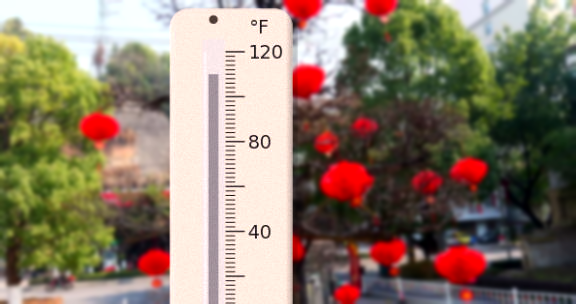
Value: 110 (°F)
